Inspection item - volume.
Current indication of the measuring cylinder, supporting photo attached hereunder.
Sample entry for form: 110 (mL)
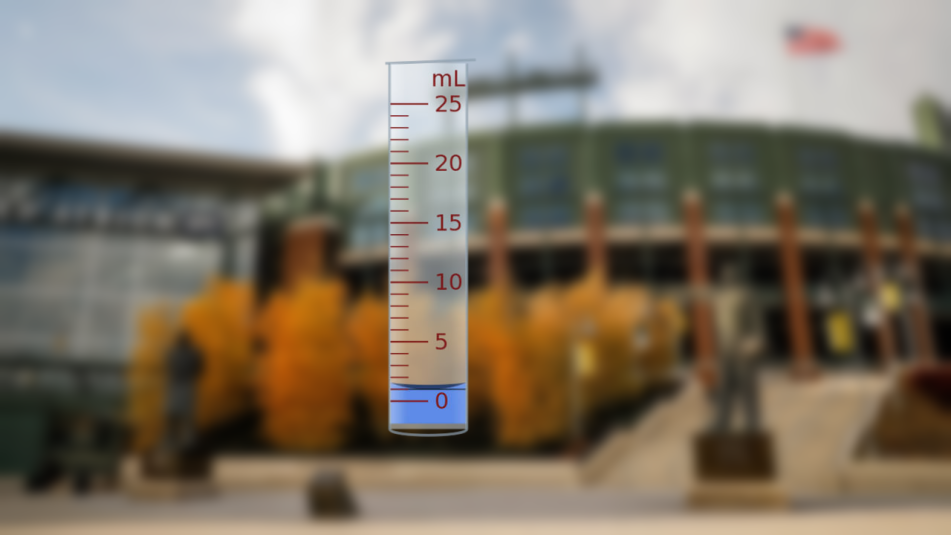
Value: 1 (mL)
